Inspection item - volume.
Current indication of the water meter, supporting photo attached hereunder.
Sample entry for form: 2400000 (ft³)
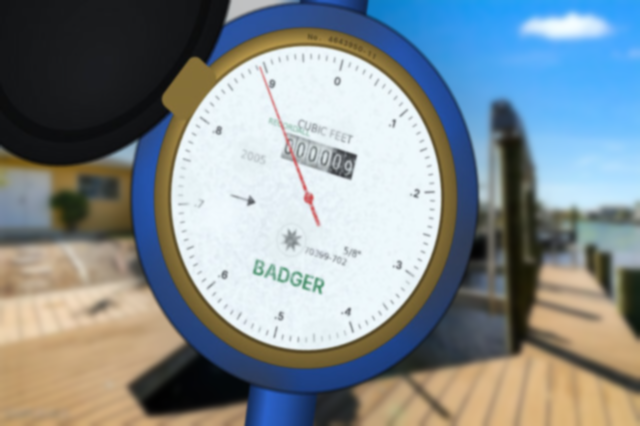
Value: 8.89 (ft³)
